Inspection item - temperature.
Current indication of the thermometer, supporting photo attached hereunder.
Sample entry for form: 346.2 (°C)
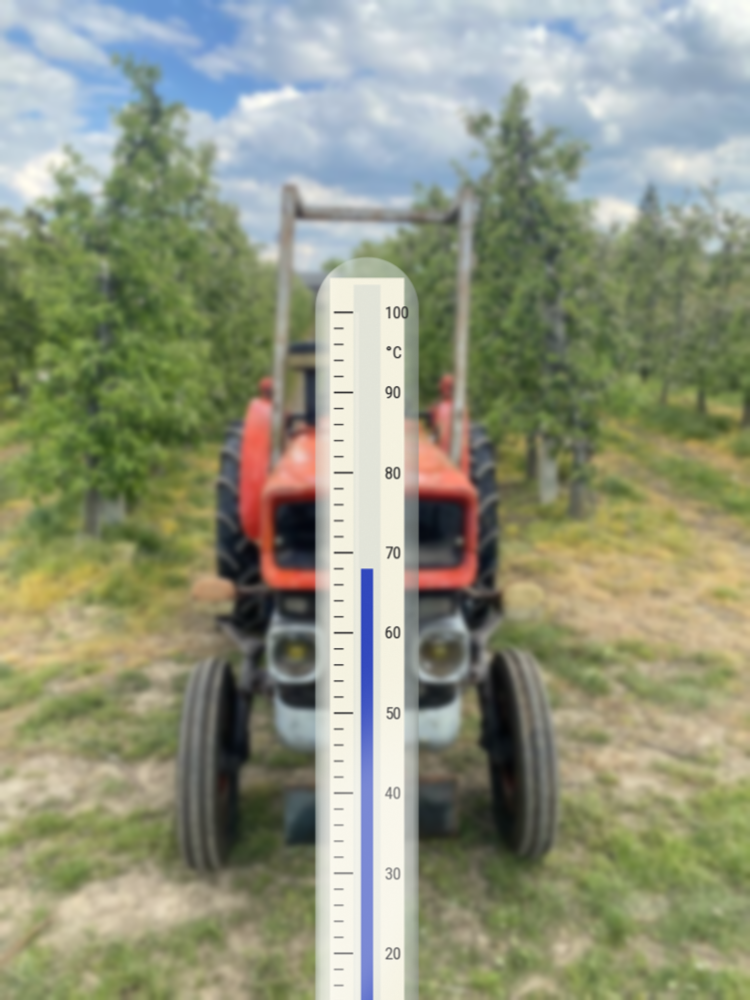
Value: 68 (°C)
